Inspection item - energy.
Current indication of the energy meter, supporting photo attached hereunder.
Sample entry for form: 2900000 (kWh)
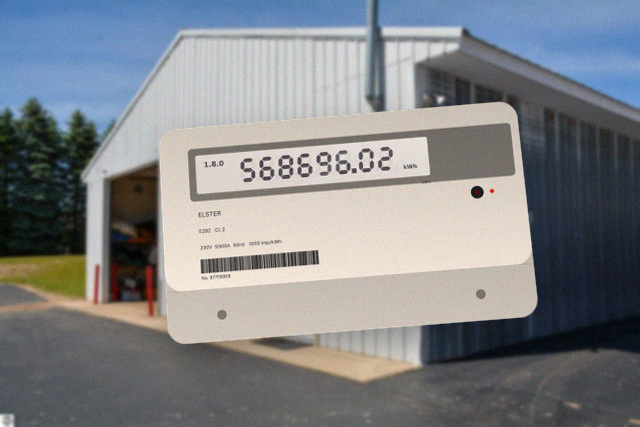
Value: 568696.02 (kWh)
